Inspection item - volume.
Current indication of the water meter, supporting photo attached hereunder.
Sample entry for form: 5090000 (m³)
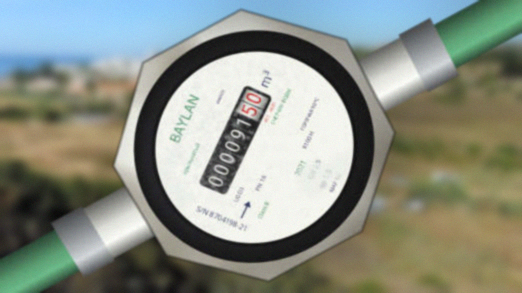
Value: 91.50 (m³)
